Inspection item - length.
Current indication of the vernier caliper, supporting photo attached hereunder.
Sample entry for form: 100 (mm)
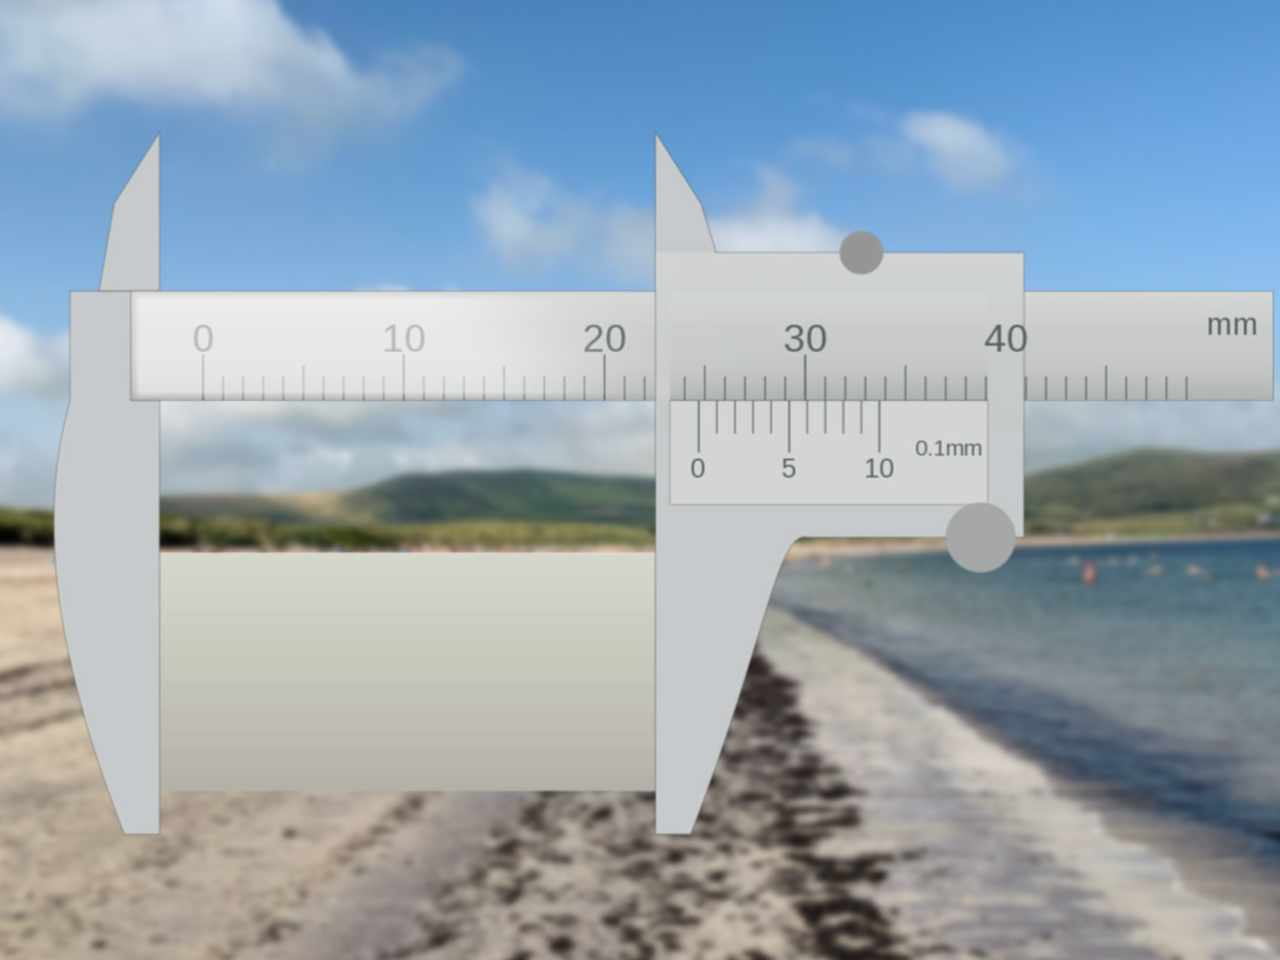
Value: 24.7 (mm)
